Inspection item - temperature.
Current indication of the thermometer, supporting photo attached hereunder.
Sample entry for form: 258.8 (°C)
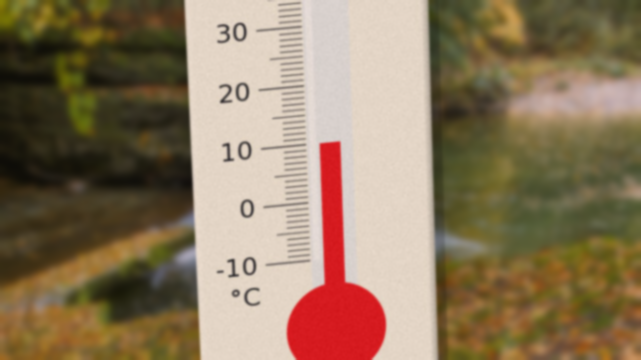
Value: 10 (°C)
